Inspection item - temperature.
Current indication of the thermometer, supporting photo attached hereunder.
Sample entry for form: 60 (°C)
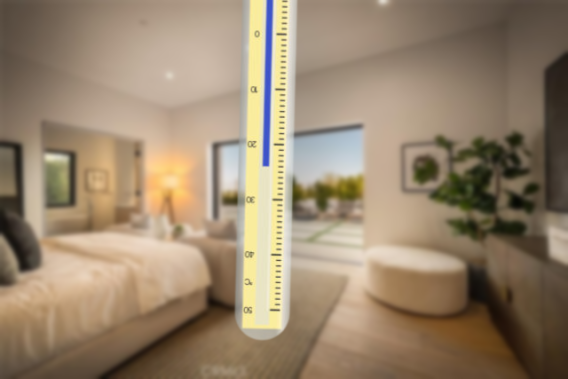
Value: 24 (°C)
